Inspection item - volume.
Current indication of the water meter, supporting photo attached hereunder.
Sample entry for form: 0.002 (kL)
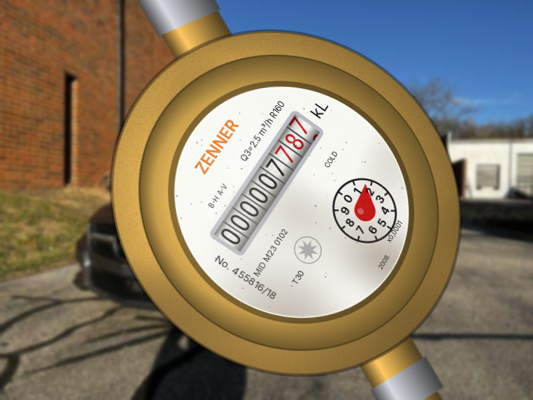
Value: 7.7871 (kL)
